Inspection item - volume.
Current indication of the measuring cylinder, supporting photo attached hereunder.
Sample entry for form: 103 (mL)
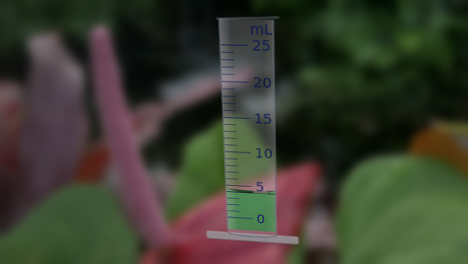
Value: 4 (mL)
